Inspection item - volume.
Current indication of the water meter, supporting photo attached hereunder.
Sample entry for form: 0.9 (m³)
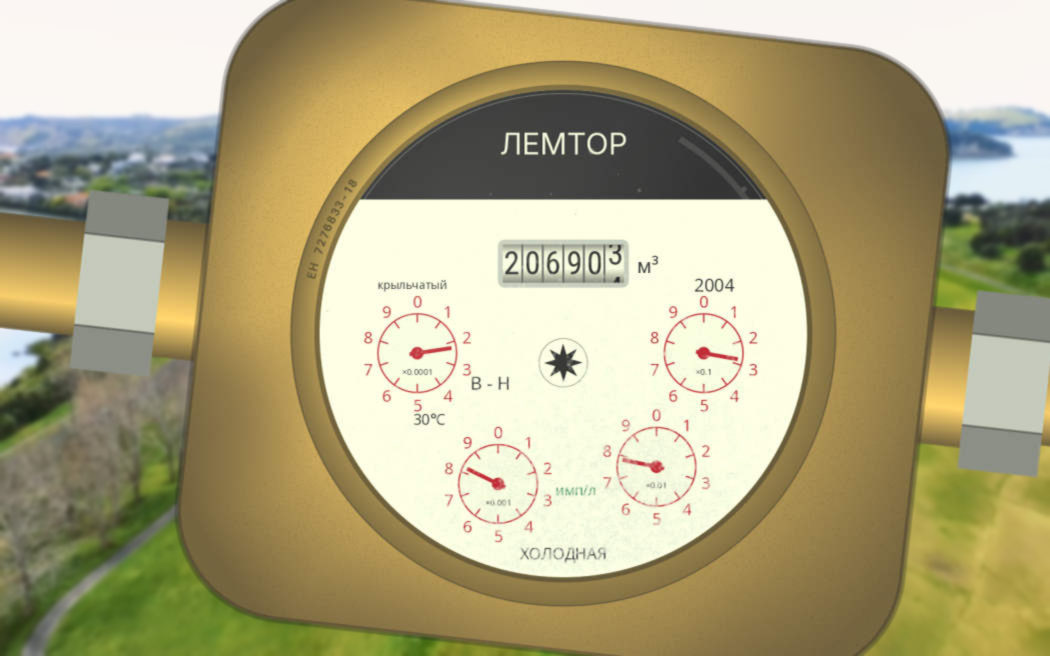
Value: 206903.2782 (m³)
